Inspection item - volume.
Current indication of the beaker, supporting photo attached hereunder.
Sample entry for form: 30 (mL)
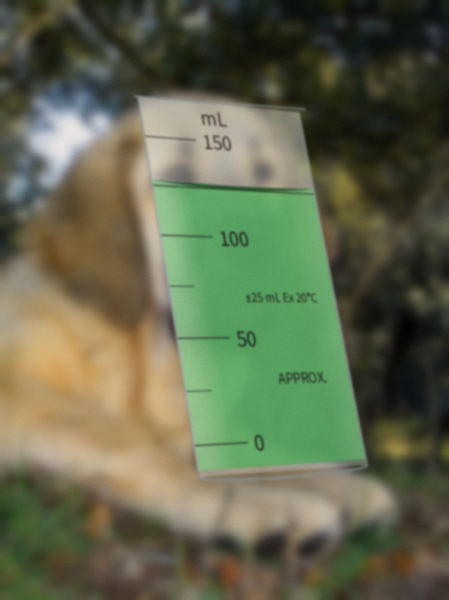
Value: 125 (mL)
